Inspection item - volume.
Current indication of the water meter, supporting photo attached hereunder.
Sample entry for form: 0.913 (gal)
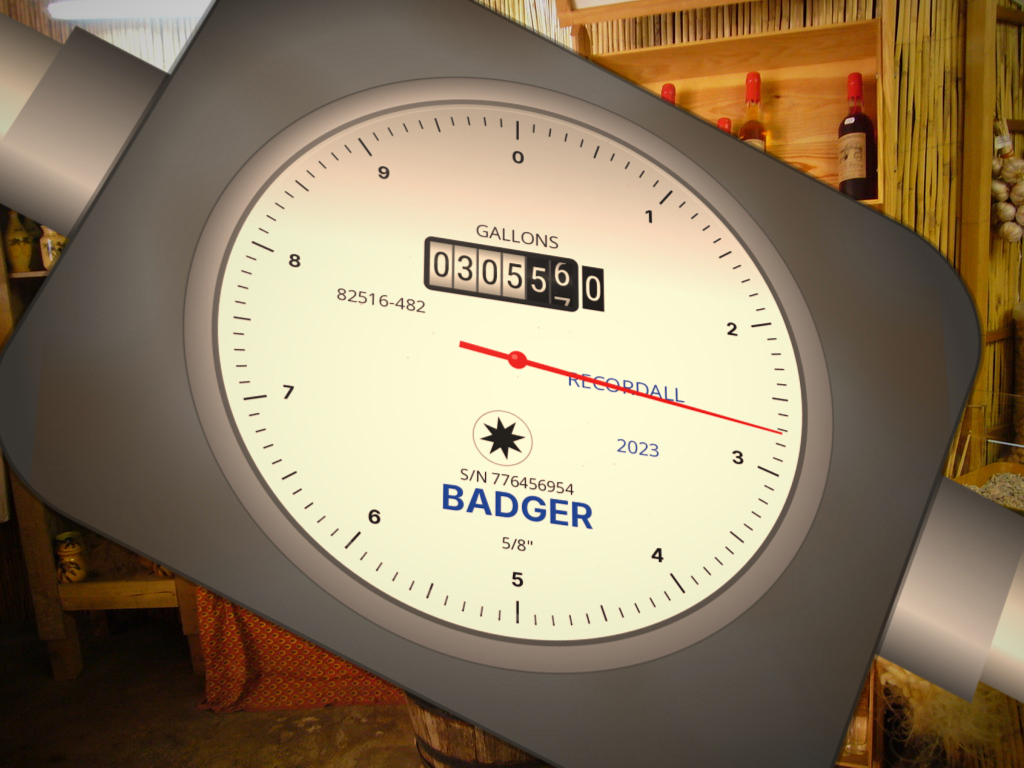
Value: 305562.7 (gal)
